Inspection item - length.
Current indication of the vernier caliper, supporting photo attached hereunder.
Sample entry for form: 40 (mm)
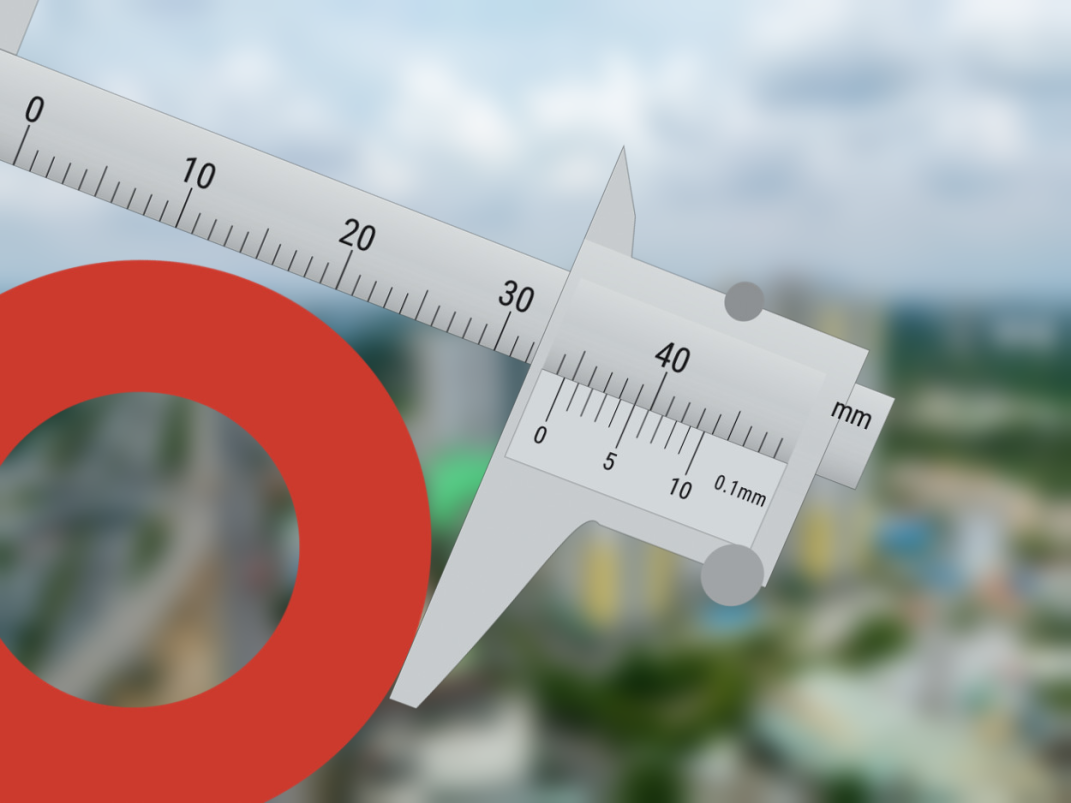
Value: 34.5 (mm)
